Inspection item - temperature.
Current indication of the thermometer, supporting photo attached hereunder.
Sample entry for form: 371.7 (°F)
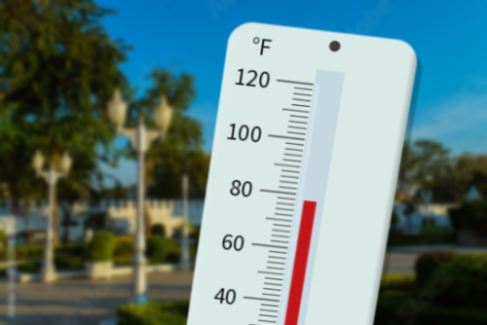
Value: 78 (°F)
